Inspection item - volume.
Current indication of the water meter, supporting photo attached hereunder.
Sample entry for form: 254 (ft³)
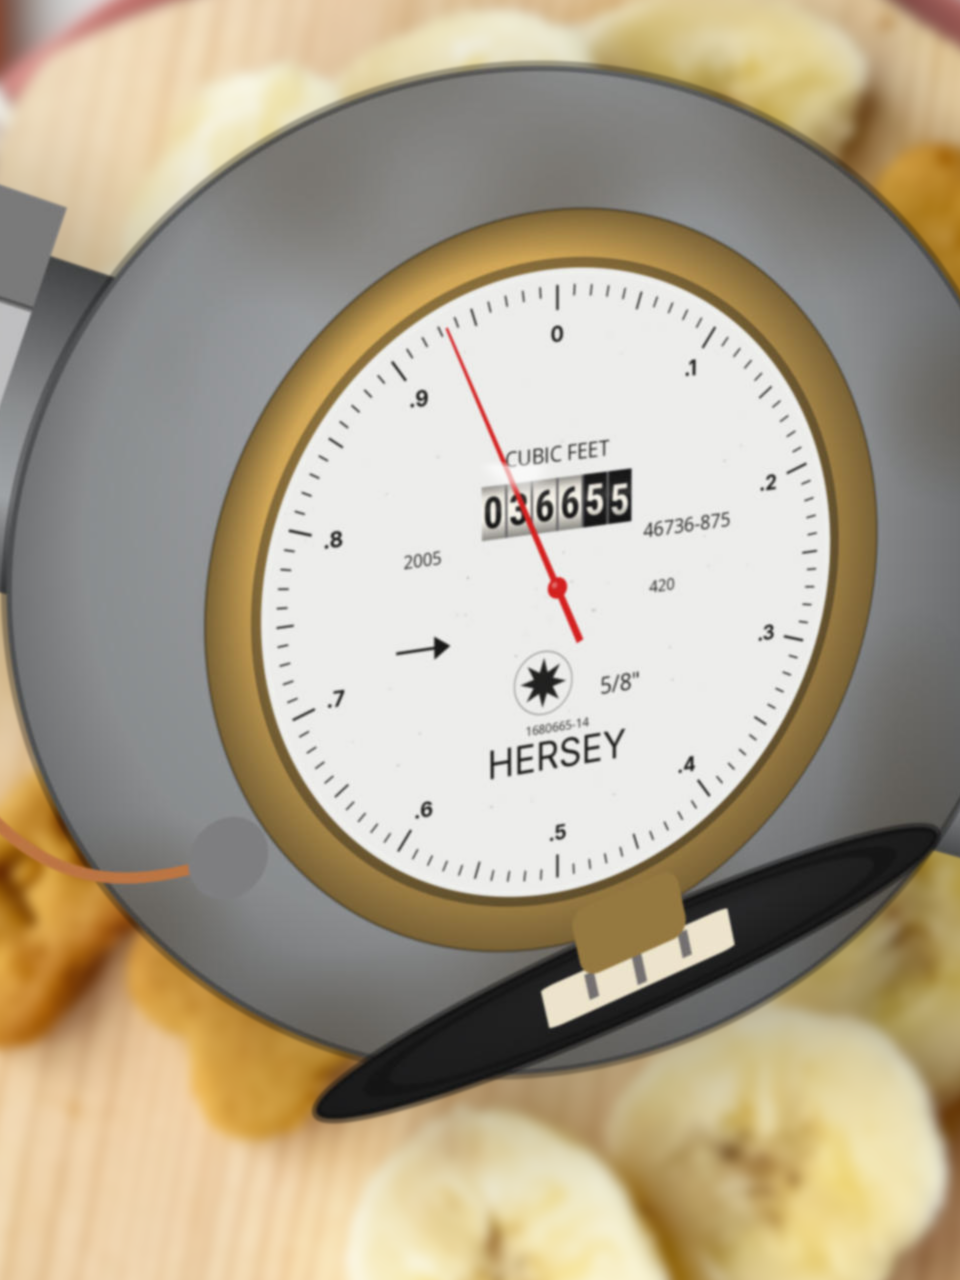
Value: 36654.93 (ft³)
